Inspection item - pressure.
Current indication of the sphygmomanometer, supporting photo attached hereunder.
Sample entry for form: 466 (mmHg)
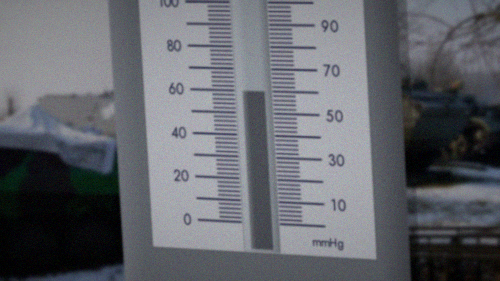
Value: 60 (mmHg)
